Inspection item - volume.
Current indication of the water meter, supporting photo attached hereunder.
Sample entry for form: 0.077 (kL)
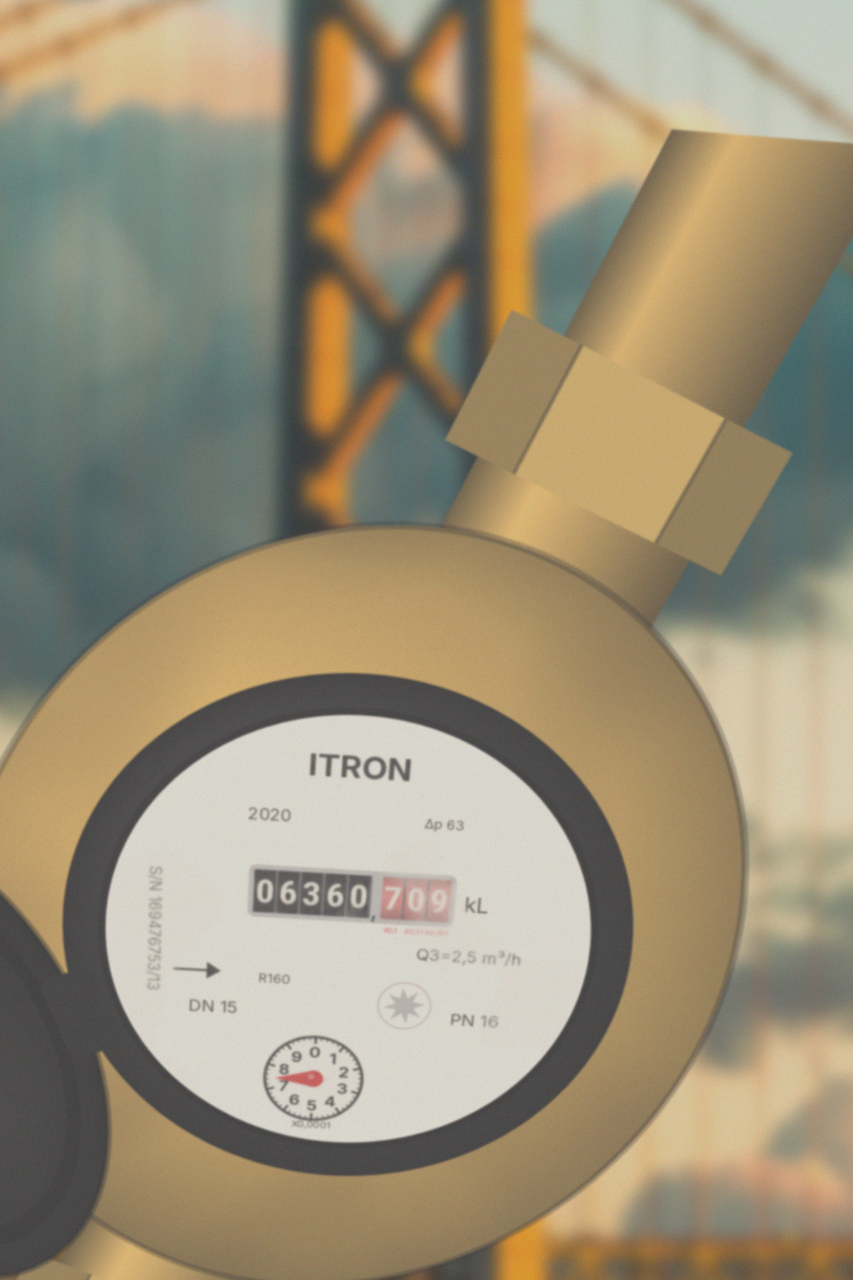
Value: 6360.7097 (kL)
